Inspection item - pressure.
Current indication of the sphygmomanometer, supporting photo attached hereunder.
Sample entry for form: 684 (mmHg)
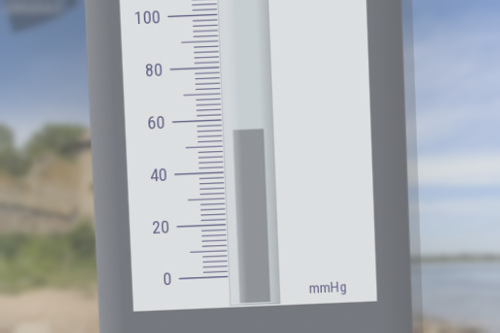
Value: 56 (mmHg)
